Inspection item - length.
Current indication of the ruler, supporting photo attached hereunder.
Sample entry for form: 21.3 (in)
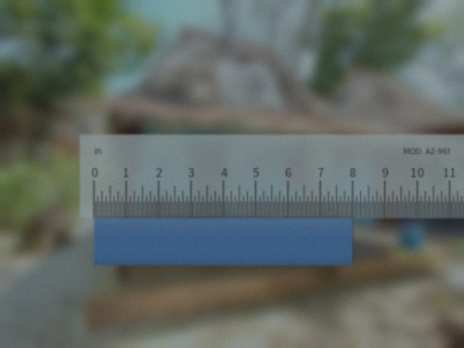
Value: 8 (in)
